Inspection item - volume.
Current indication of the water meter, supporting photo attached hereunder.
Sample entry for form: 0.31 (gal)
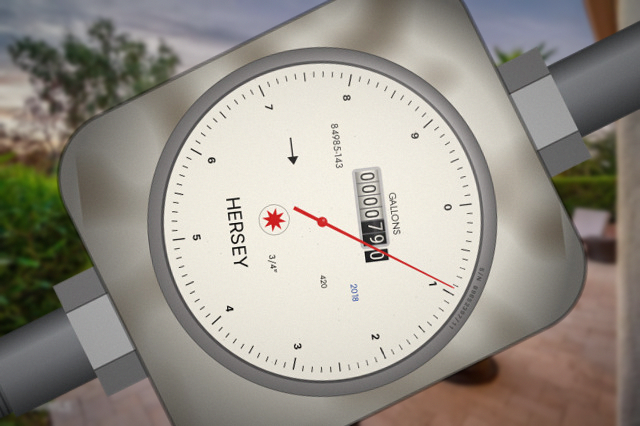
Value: 790.9 (gal)
